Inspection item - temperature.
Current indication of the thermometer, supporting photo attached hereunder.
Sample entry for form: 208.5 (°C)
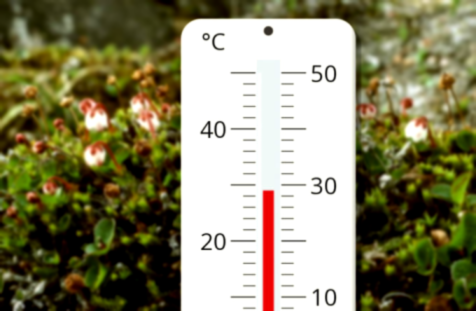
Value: 29 (°C)
